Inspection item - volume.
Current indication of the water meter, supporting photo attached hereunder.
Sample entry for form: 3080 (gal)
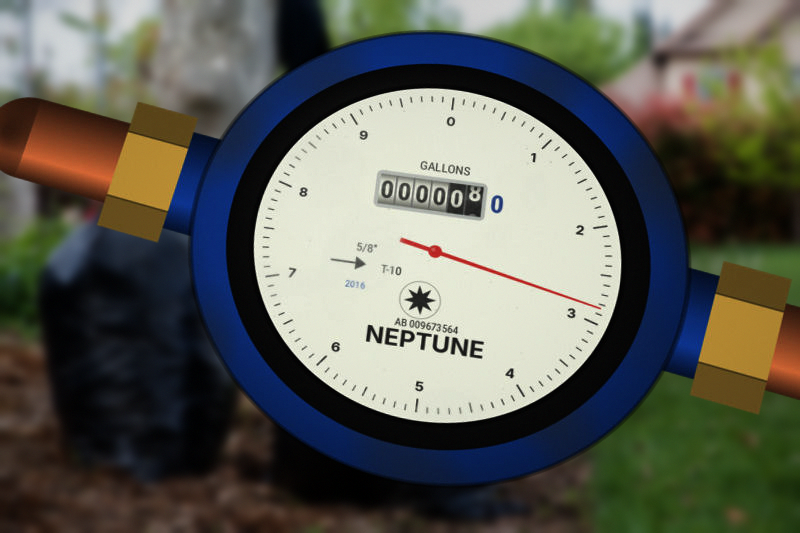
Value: 82.8 (gal)
